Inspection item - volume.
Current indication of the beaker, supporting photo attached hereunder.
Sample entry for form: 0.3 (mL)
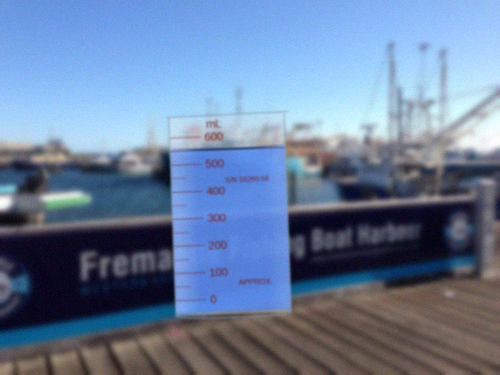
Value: 550 (mL)
